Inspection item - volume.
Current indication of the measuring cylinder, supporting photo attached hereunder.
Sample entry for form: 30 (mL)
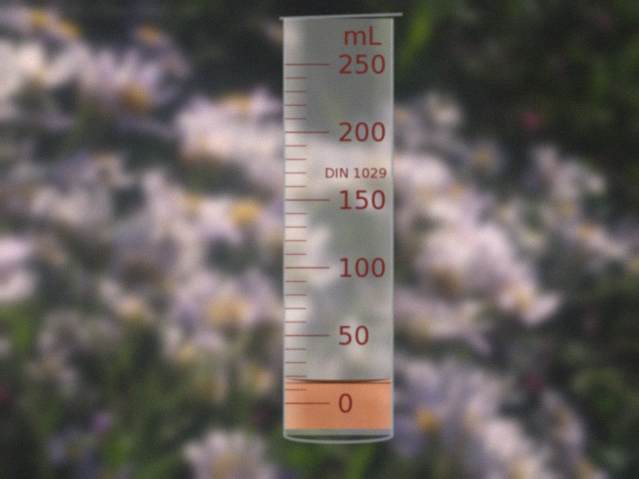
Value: 15 (mL)
